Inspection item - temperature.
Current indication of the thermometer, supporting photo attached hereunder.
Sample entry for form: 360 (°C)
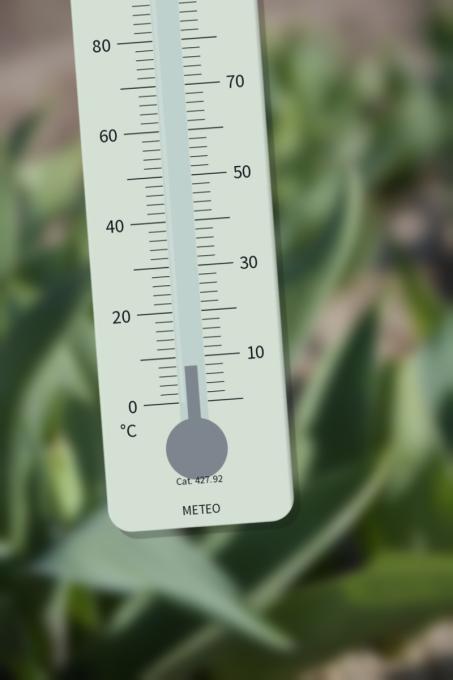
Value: 8 (°C)
